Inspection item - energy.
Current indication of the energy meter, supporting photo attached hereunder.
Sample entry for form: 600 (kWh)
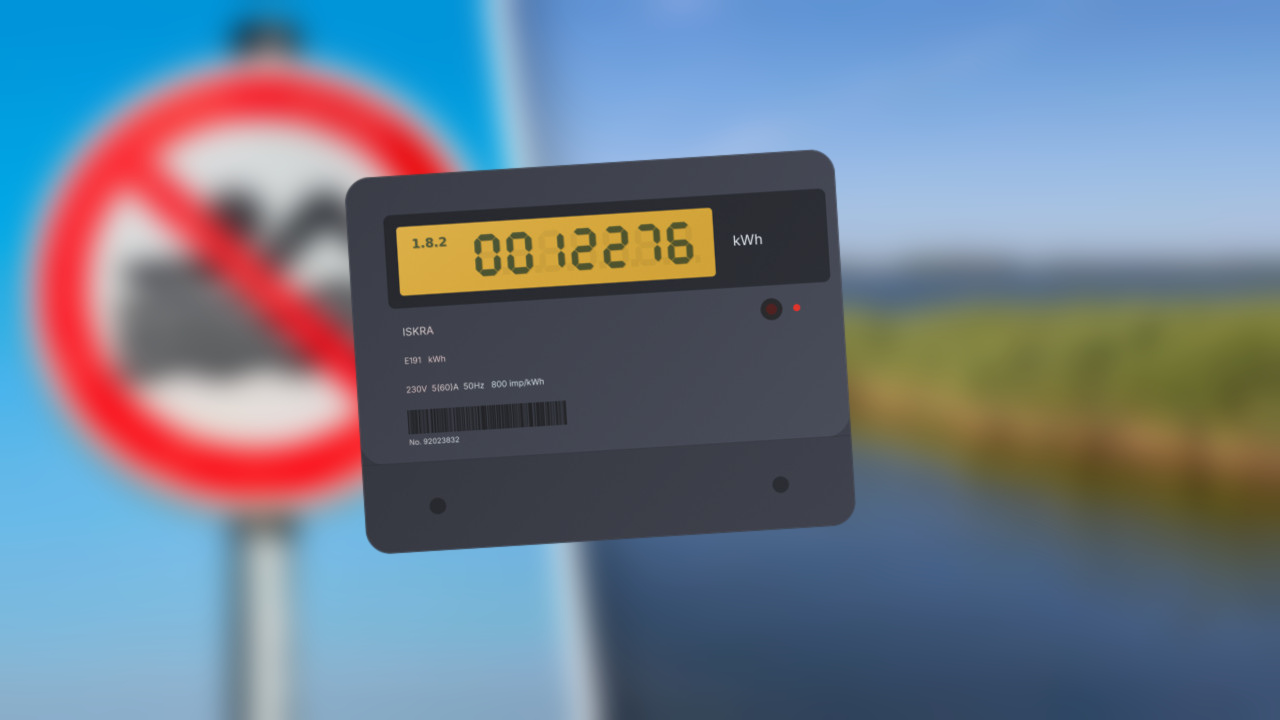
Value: 12276 (kWh)
